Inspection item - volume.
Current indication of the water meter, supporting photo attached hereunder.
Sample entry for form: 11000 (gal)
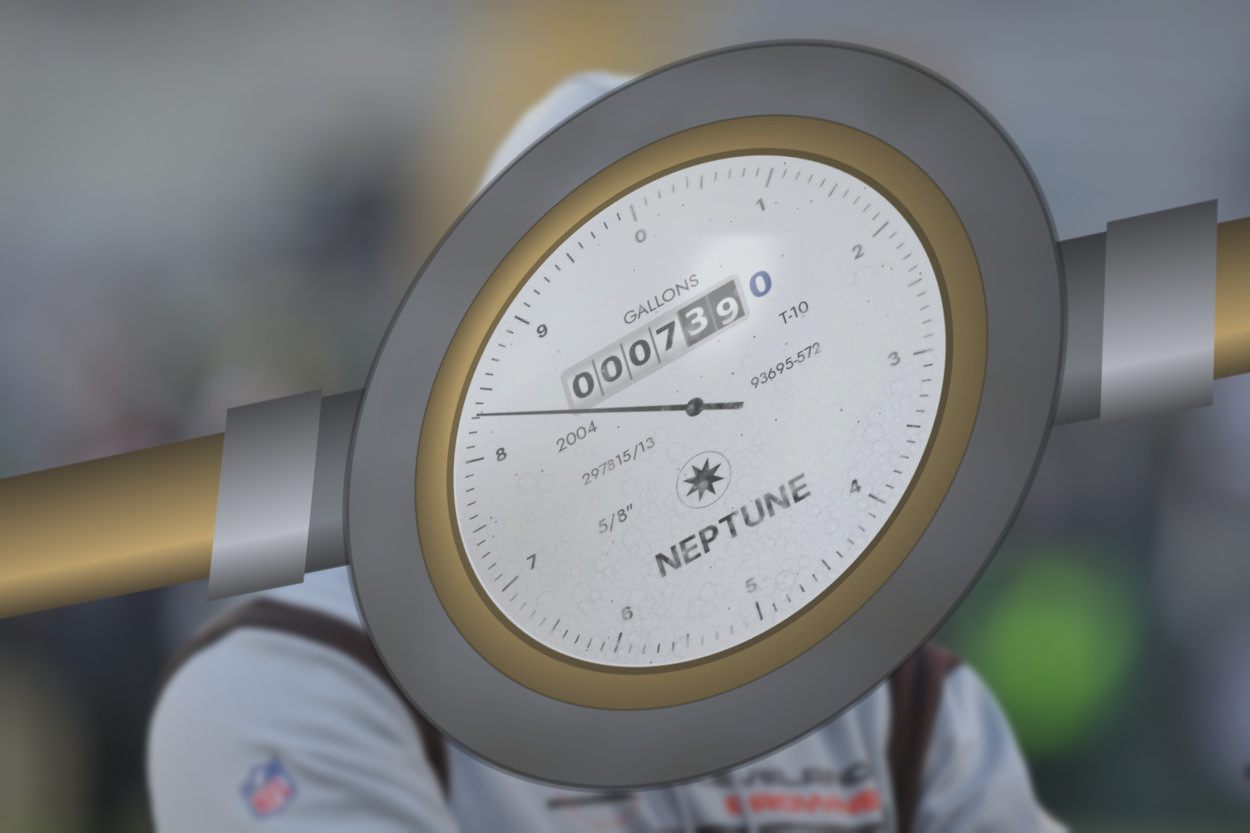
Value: 7388.3 (gal)
